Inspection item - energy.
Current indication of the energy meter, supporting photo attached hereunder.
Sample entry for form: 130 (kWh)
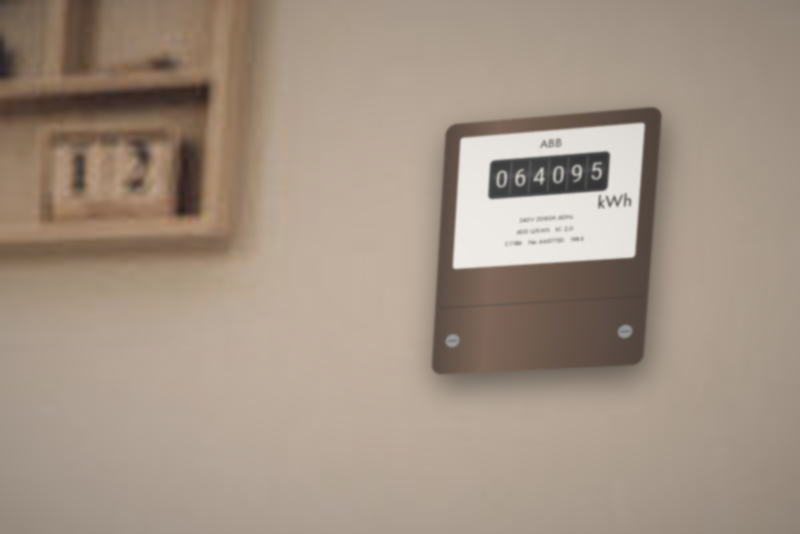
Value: 64095 (kWh)
